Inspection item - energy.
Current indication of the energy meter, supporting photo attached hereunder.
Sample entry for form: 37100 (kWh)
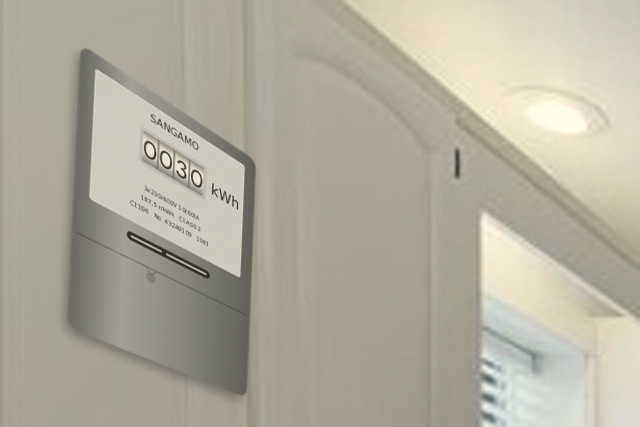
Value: 30 (kWh)
